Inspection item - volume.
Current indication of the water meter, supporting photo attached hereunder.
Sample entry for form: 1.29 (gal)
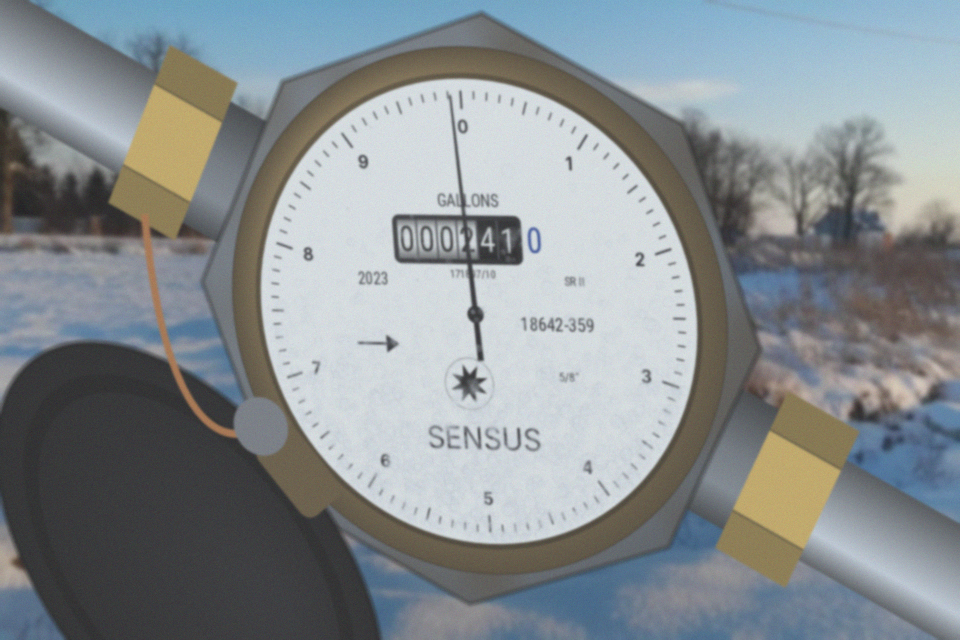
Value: 2409.9 (gal)
